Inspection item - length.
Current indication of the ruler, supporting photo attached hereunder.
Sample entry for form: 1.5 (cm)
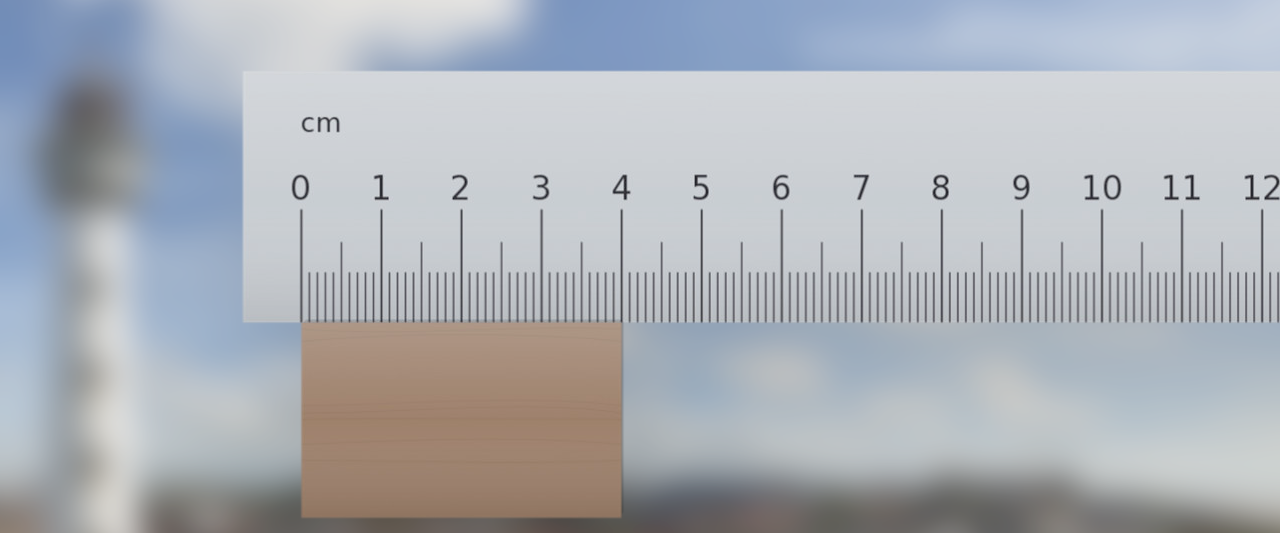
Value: 4 (cm)
